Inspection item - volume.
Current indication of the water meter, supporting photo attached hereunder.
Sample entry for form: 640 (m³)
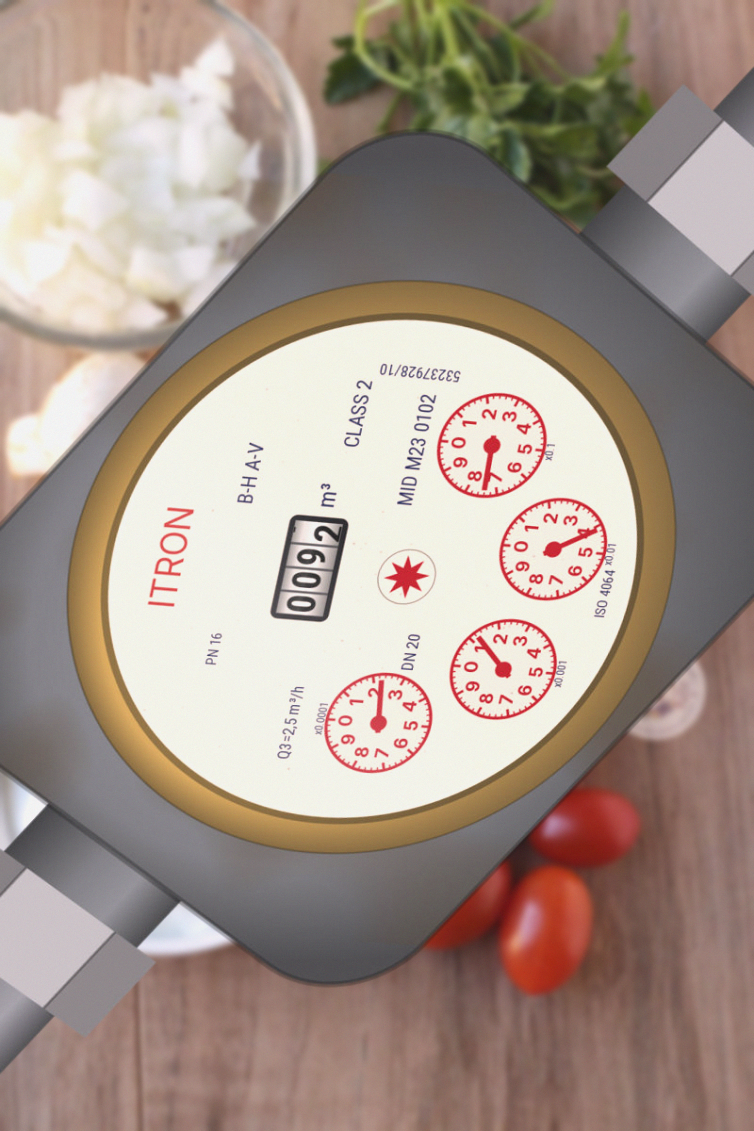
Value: 91.7412 (m³)
